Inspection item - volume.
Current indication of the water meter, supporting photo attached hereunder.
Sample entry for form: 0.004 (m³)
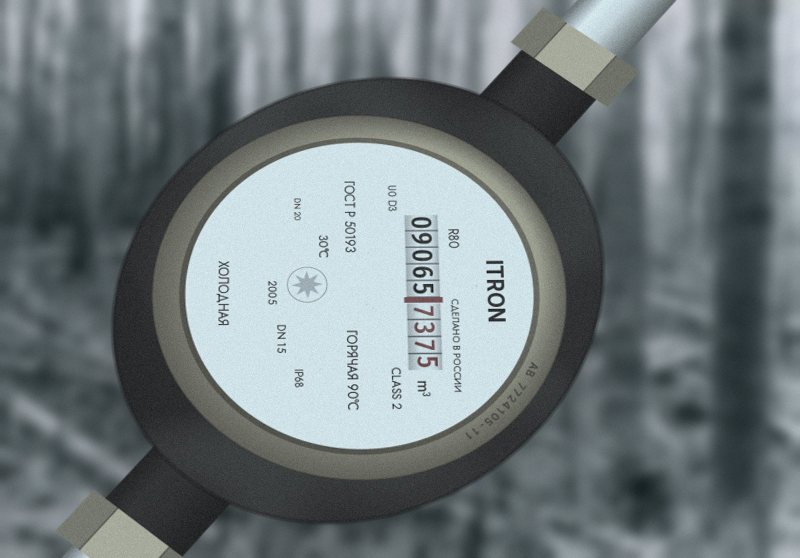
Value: 9065.7375 (m³)
